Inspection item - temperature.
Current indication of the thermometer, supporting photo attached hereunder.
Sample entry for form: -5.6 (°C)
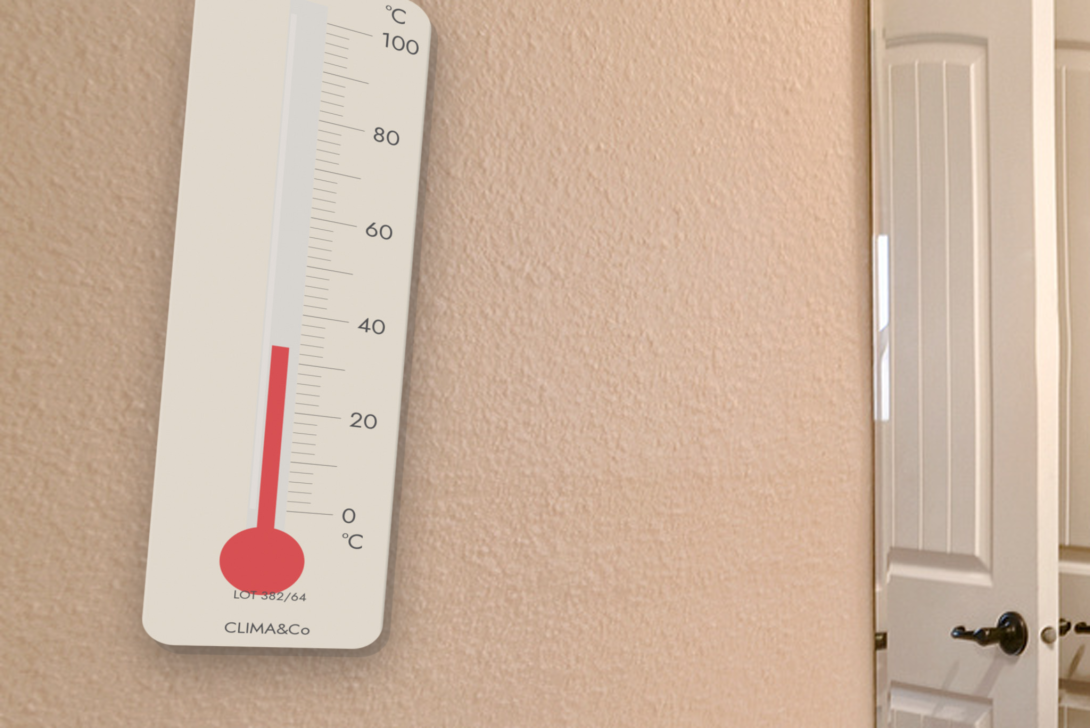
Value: 33 (°C)
